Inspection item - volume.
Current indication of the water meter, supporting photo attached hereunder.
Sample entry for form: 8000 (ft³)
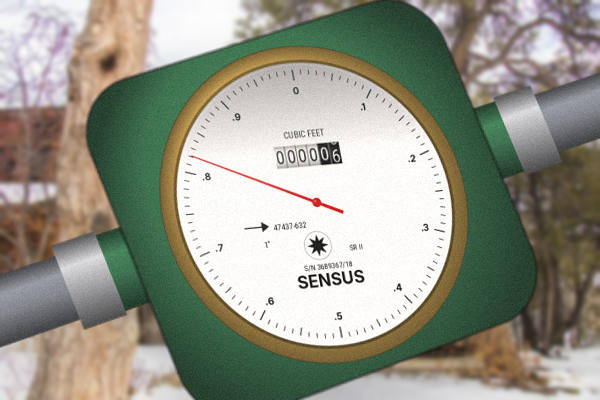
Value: 5.82 (ft³)
